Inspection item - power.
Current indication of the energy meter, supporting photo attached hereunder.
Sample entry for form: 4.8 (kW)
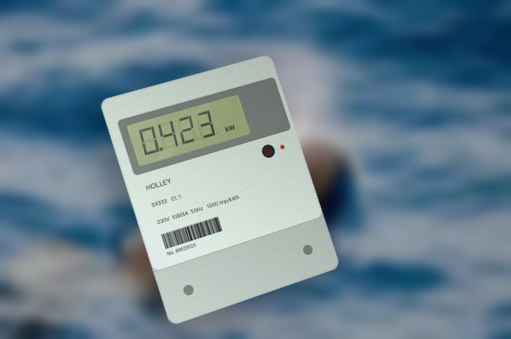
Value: 0.423 (kW)
